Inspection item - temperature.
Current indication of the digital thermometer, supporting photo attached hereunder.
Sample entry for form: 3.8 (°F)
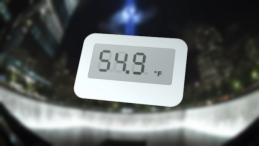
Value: 54.9 (°F)
